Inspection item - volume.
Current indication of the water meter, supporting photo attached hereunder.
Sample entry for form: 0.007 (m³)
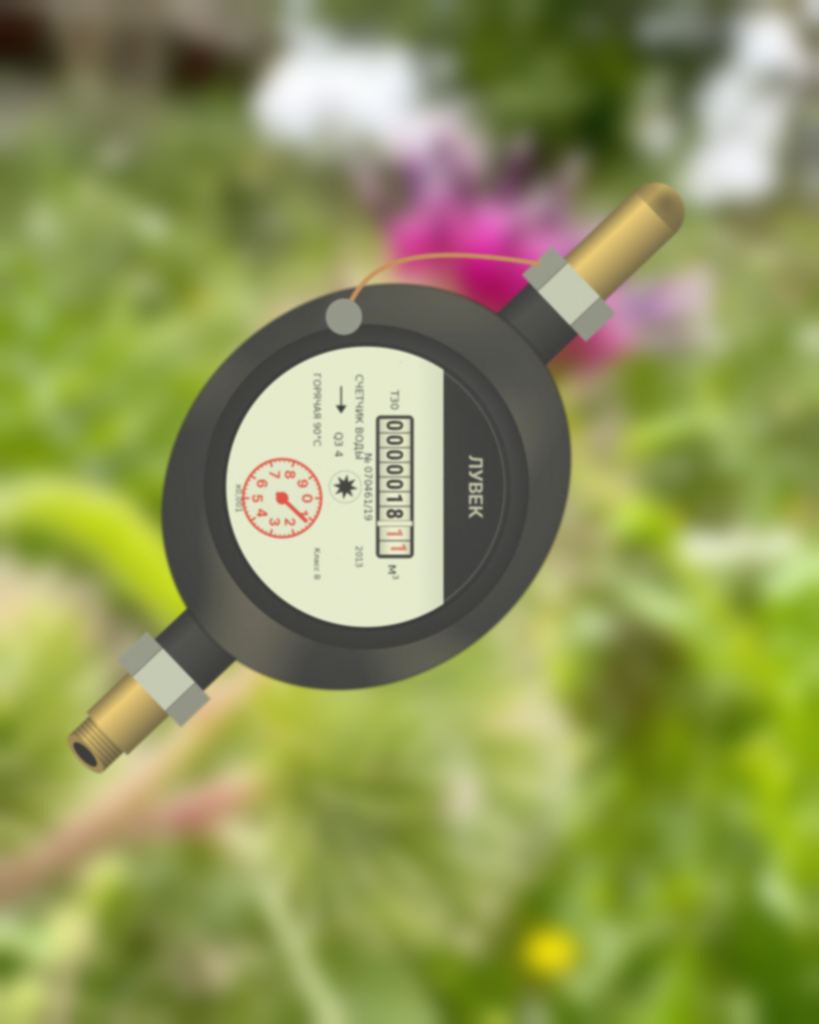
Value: 18.111 (m³)
